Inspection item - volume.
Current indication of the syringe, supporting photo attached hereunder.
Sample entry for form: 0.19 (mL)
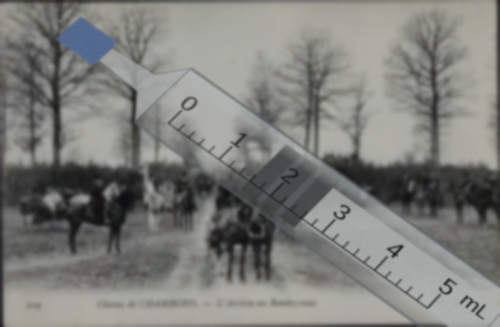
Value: 1.6 (mL)
